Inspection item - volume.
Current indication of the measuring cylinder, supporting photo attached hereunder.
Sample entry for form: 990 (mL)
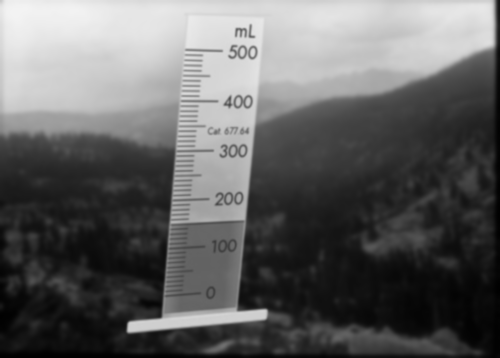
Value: 150 (mL)
